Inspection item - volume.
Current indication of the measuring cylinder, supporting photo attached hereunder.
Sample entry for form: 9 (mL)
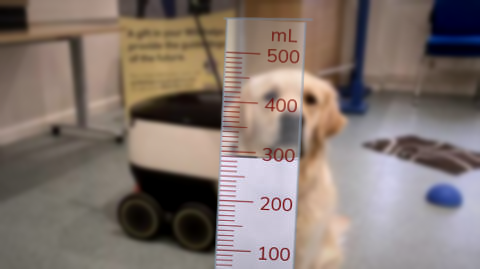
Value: 290 (mL)
